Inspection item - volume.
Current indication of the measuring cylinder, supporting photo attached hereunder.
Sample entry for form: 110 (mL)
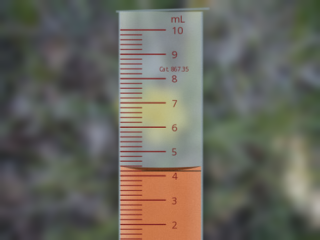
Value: 4.2 (mL)
